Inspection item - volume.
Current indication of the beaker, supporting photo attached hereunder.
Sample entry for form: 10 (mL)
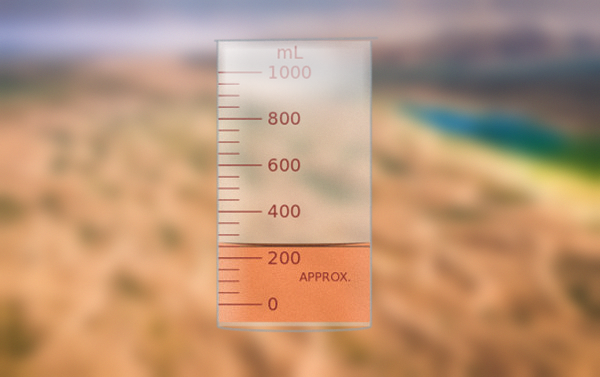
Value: 250 (mL)
